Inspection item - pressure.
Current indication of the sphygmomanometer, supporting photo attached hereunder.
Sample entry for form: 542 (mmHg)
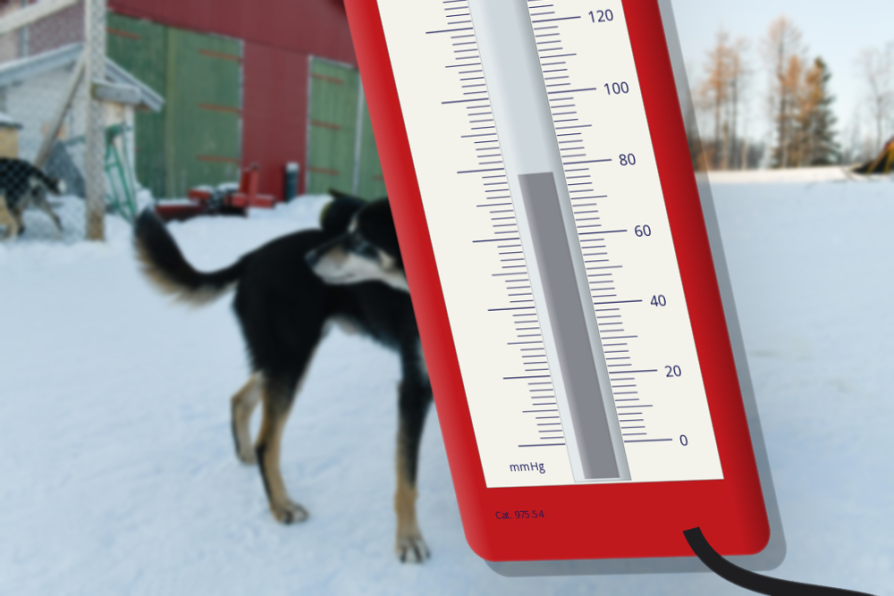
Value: 78 (mmHg)
